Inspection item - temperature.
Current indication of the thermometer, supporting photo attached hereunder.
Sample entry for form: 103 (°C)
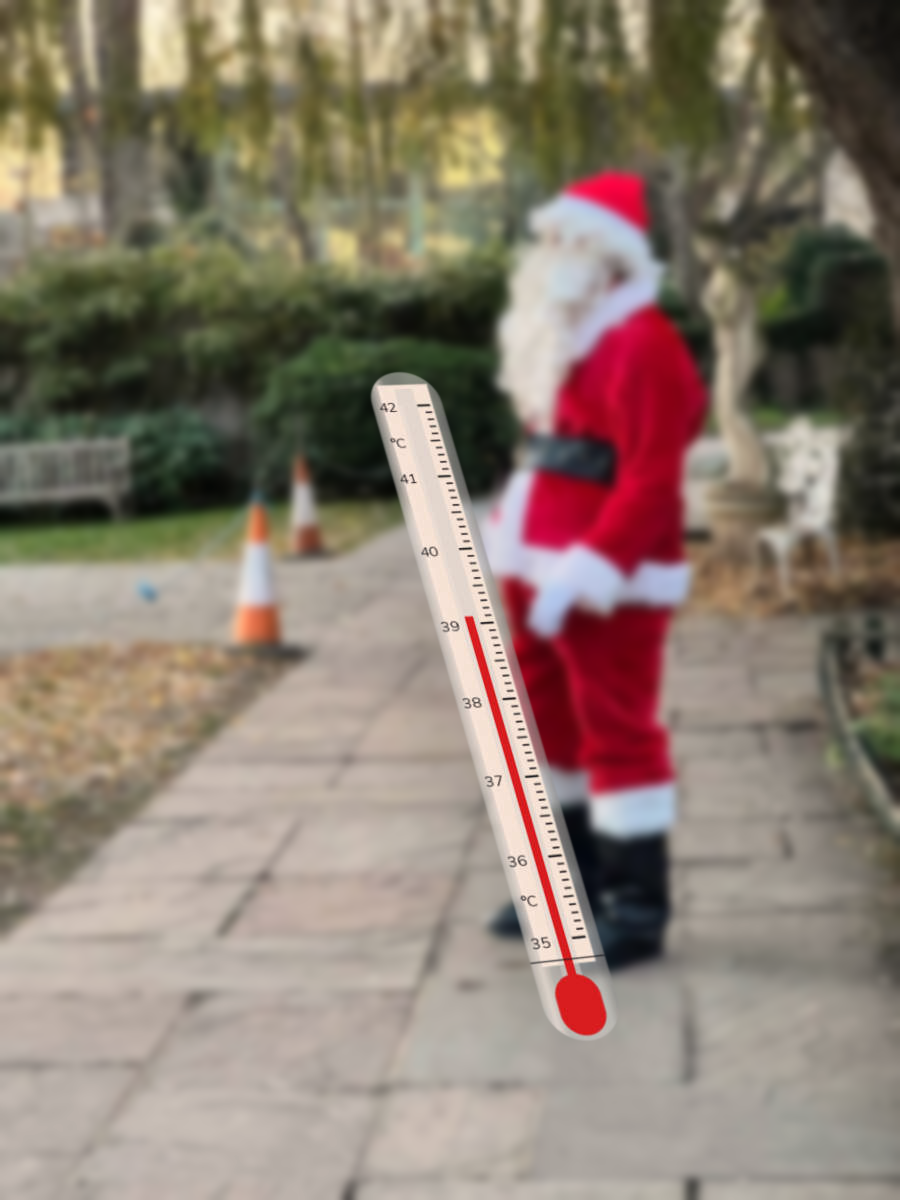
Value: 39.1 (°C)
